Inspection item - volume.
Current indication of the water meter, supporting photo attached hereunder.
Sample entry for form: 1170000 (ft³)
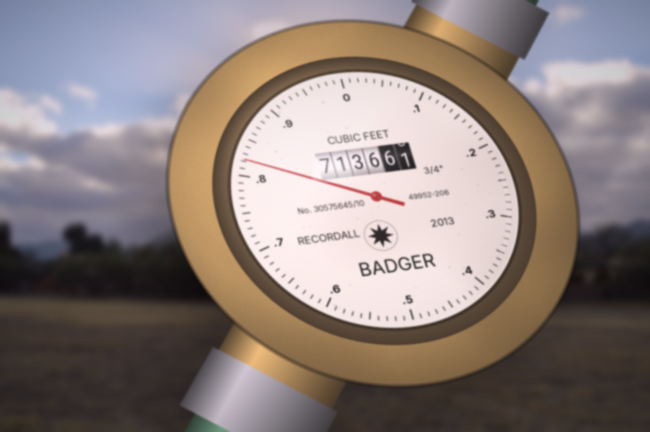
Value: 713660.82 (ft³)
